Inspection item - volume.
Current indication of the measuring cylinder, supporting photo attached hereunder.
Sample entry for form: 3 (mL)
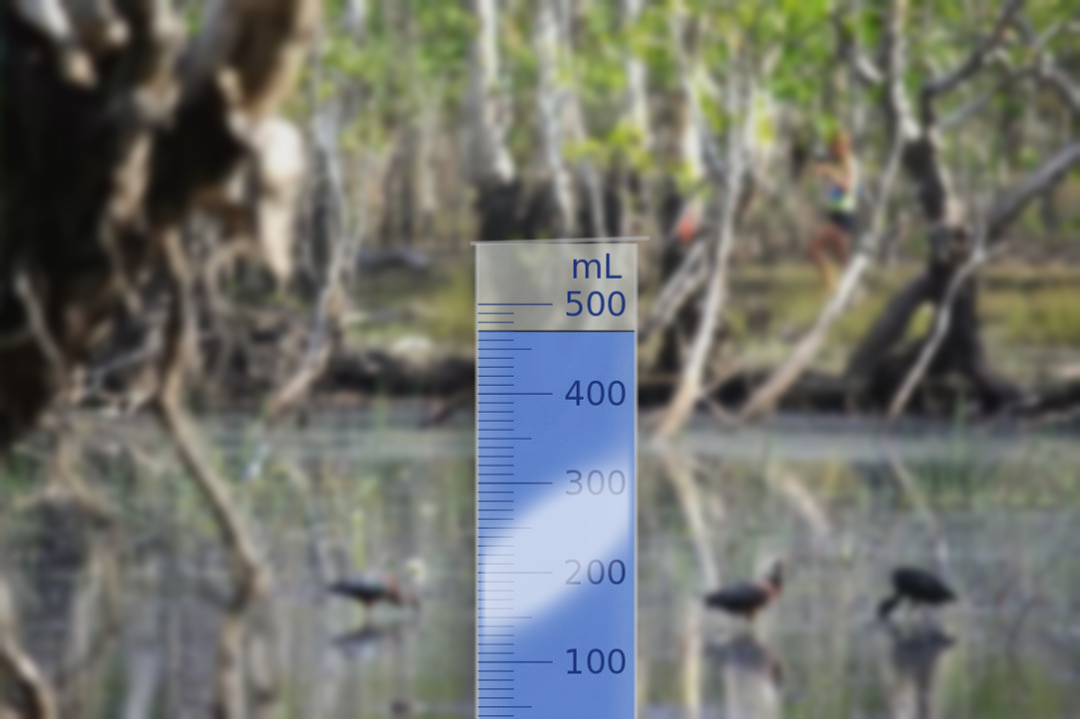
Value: 470 (mL)
